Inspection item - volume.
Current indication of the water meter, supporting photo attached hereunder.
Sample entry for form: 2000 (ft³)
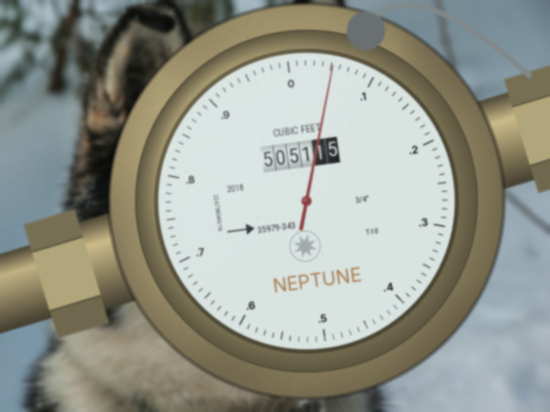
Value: 505115.05 (ft³)
